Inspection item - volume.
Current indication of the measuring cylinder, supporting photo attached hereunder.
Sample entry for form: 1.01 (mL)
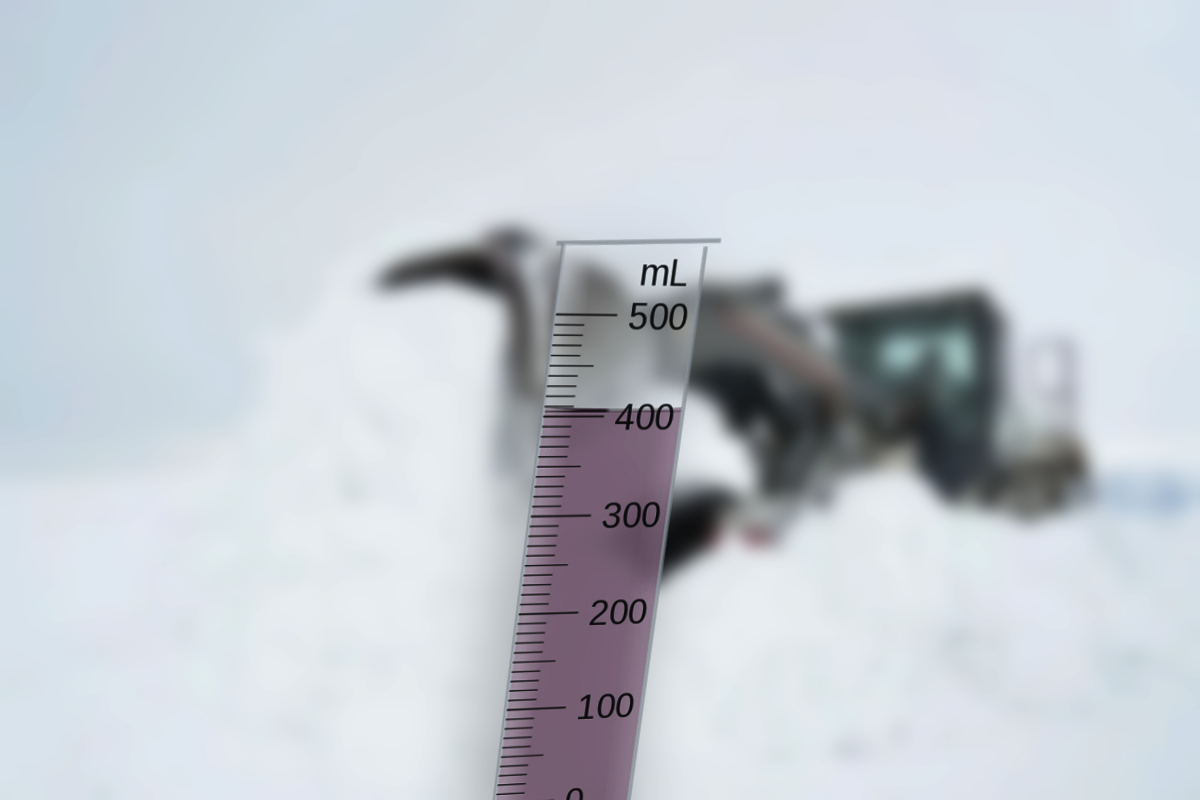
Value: 405 (mL)
